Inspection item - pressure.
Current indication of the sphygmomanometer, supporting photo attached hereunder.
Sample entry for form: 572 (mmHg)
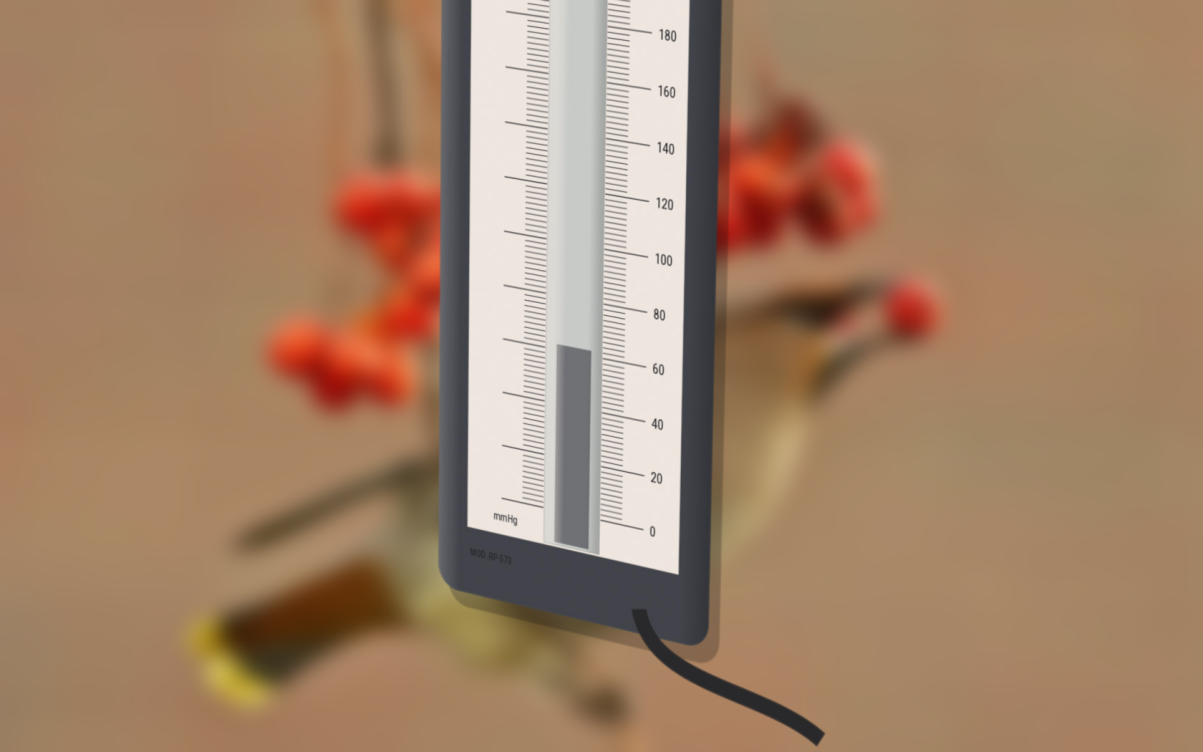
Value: 62 (mmHg)
